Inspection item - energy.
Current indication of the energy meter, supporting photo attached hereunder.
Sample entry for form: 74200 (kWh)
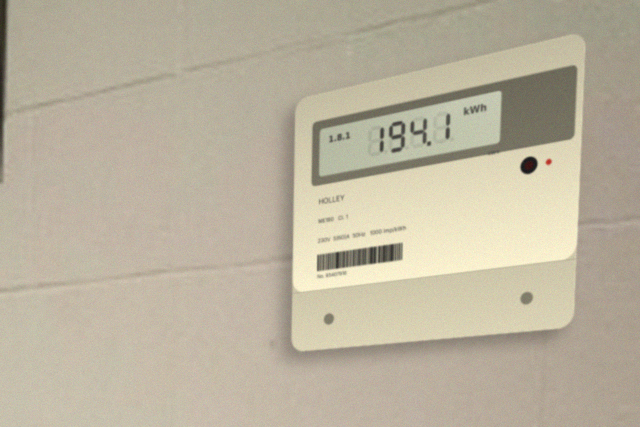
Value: 194.1 (kWh)
